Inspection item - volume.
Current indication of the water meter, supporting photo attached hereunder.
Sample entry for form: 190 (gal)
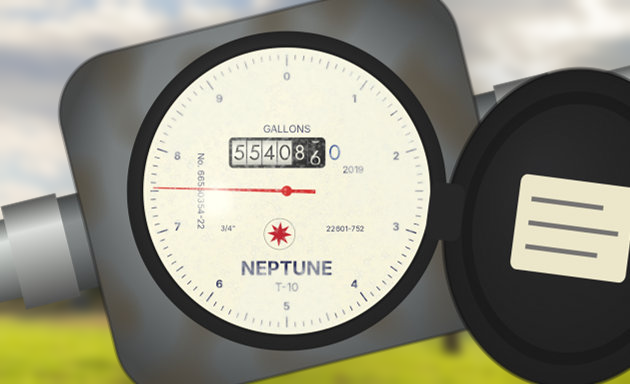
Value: 5540857.5 (gal)
